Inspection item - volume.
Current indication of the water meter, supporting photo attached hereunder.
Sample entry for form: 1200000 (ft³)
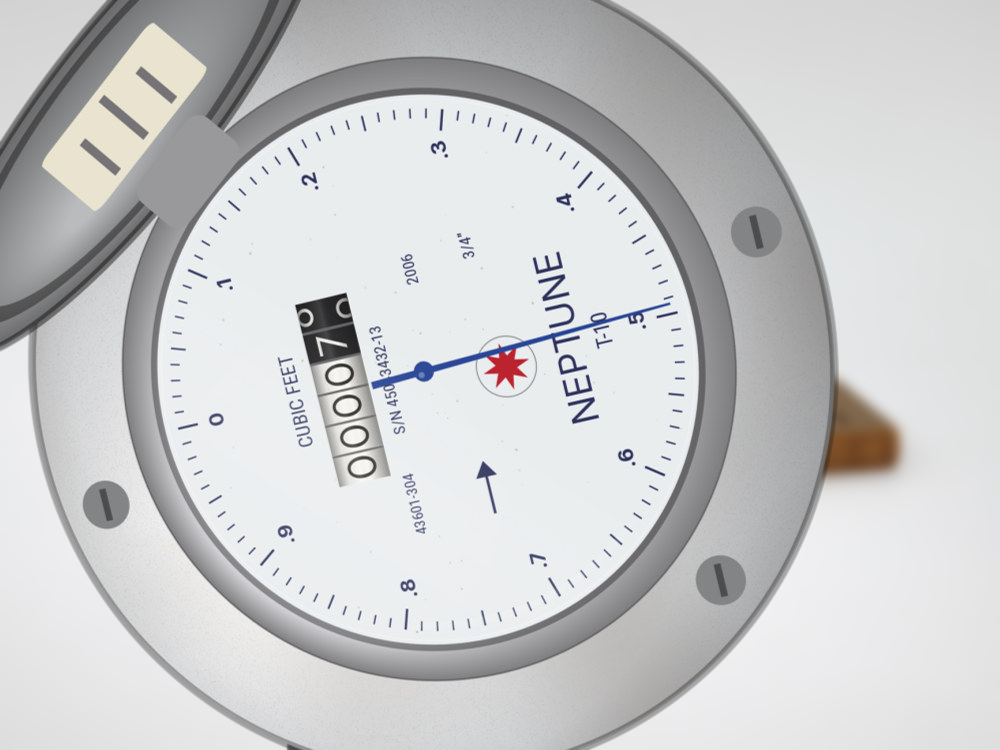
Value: 78.49 (ft³)
